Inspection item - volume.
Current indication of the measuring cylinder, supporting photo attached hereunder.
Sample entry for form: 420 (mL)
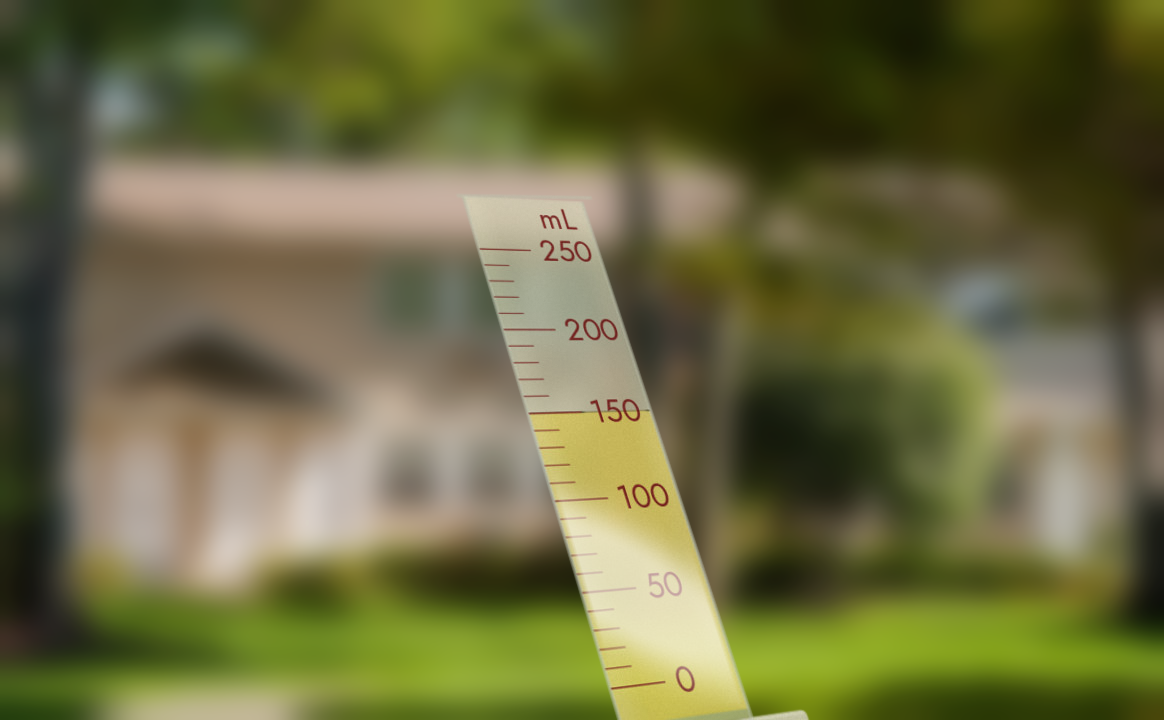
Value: 150 (mL)
